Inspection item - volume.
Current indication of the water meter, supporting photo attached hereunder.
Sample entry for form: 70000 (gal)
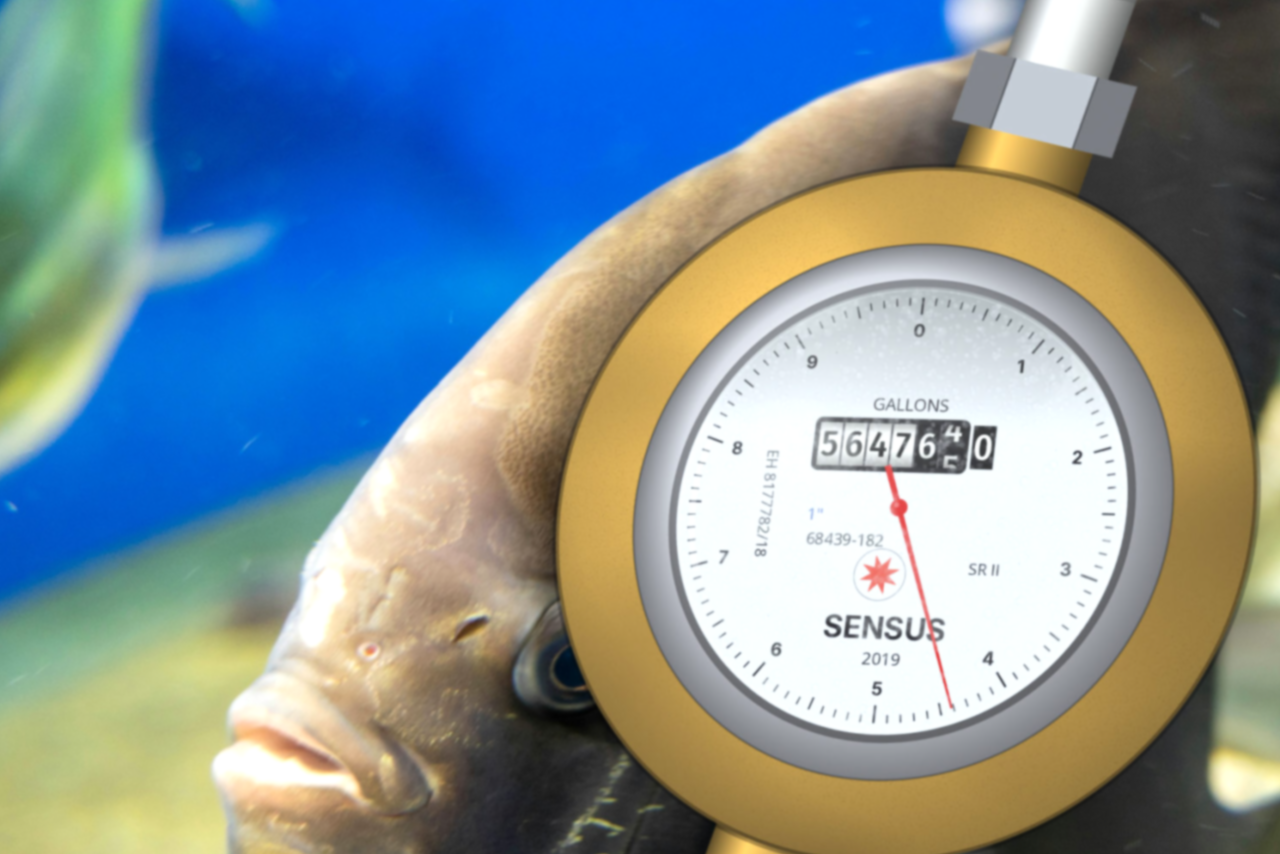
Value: 5647644.4 (gal)
